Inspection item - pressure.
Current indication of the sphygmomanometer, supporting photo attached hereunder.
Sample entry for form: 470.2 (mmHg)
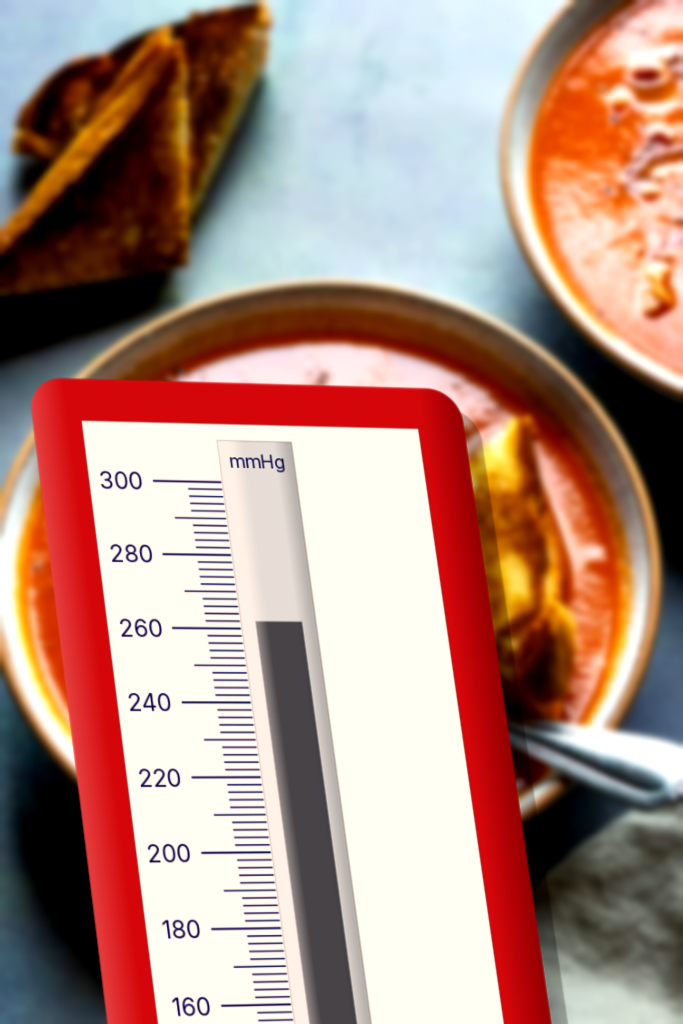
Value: 262 (mmHg)
